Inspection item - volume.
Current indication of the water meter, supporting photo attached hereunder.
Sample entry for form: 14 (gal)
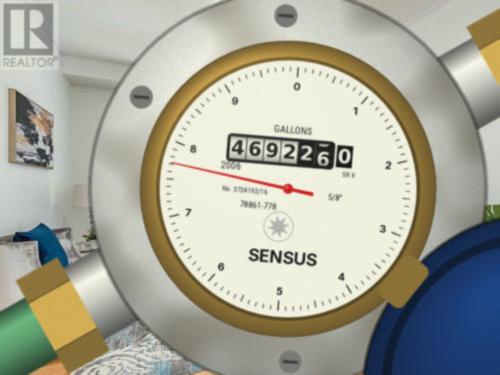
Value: 4692257.7 (gal)
